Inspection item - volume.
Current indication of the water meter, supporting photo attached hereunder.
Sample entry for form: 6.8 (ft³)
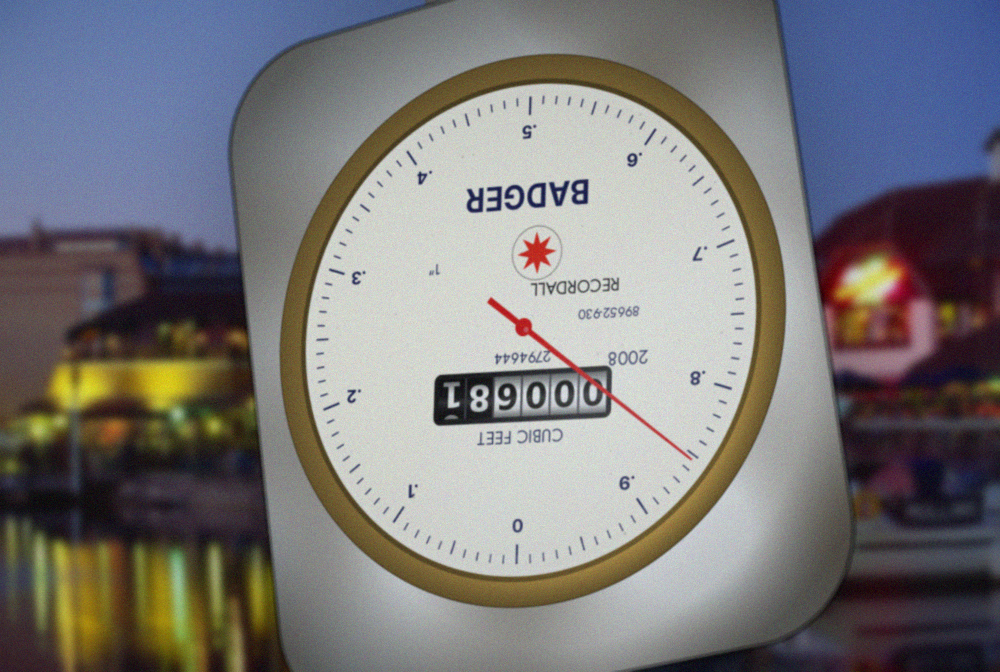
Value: 680.85 (ft³)
